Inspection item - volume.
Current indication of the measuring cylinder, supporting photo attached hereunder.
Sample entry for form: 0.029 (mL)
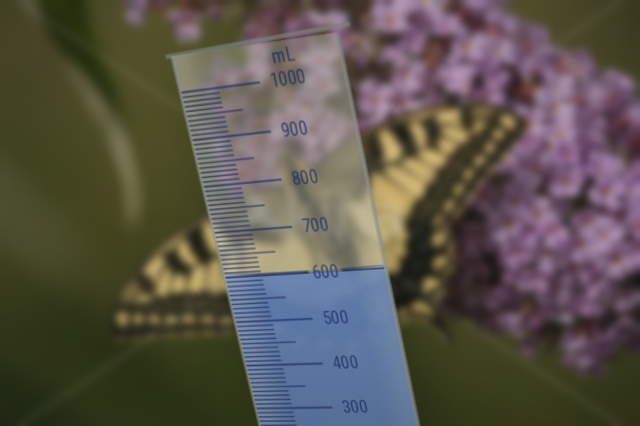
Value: 600 (mL)
